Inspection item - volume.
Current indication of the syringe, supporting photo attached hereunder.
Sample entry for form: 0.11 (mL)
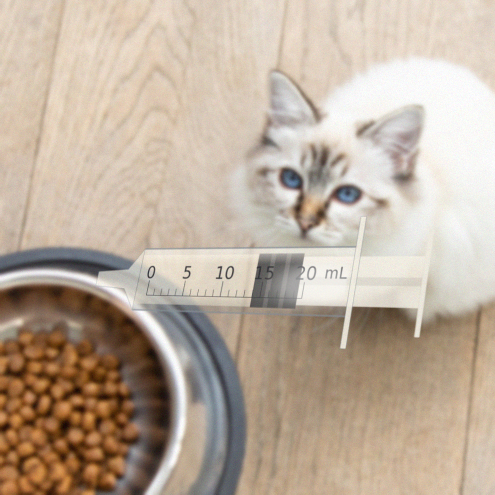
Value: 14 (mL)
